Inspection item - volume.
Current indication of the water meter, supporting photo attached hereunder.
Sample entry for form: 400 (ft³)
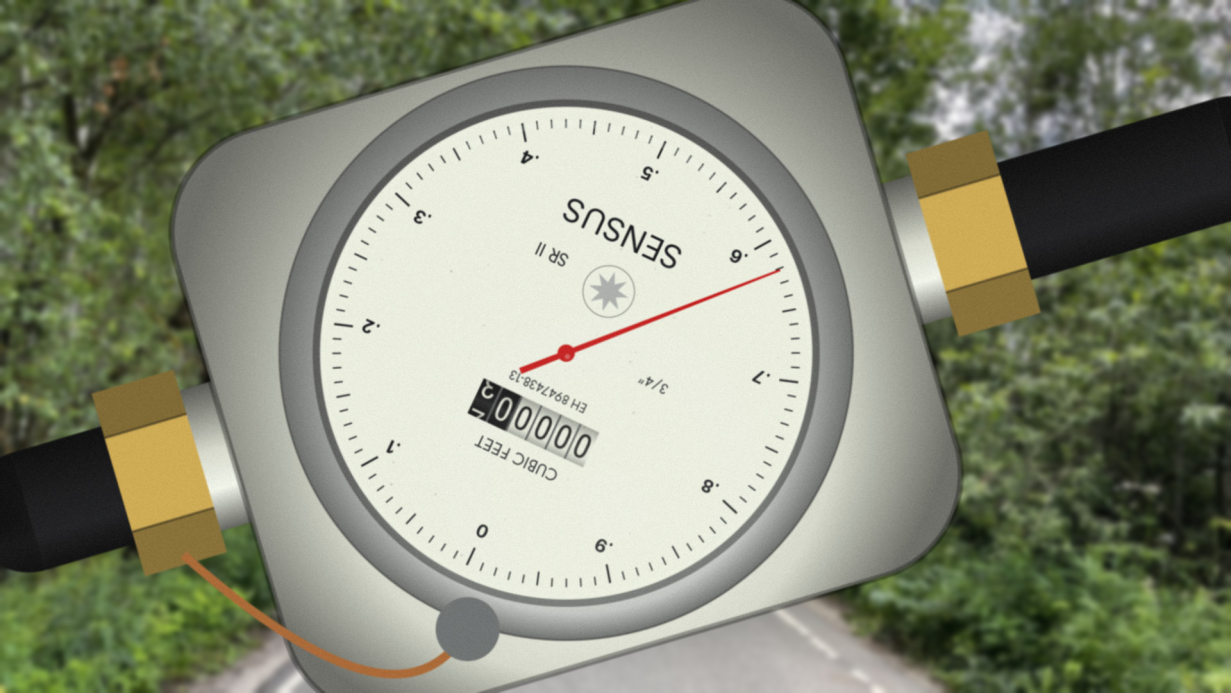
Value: 2.62 (ft³)
